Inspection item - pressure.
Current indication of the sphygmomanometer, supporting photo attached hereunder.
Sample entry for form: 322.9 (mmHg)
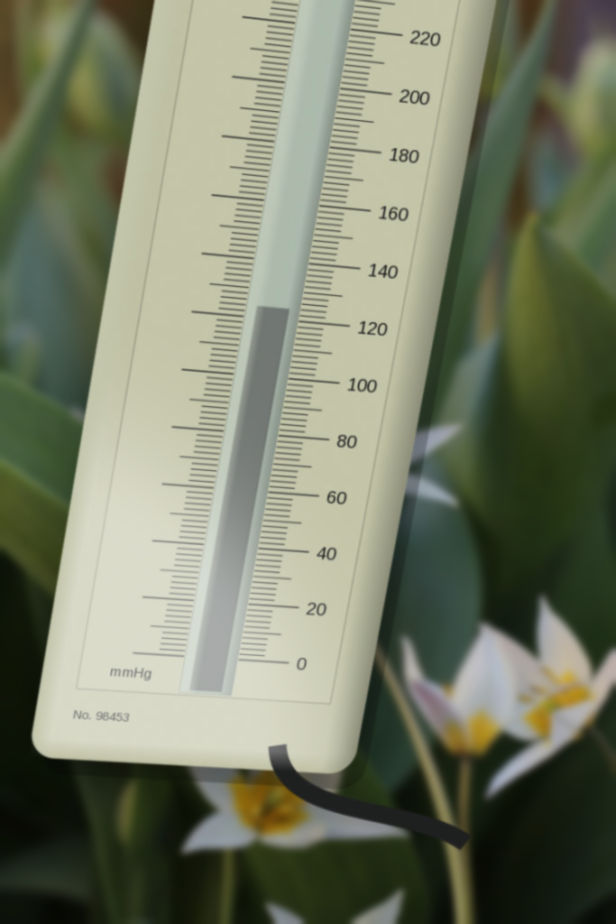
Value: 124 (mmHg)
